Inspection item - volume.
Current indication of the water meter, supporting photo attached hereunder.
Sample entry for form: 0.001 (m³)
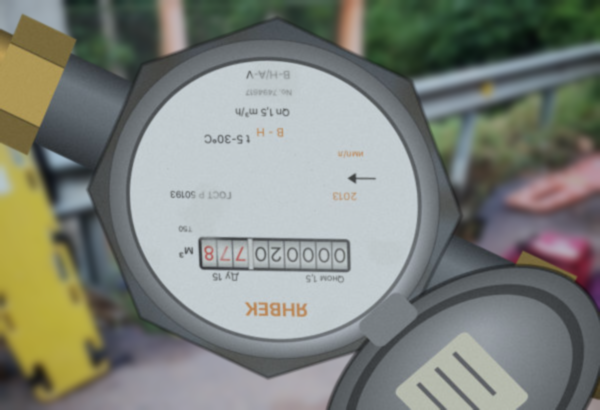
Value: 20.778 (m³)
